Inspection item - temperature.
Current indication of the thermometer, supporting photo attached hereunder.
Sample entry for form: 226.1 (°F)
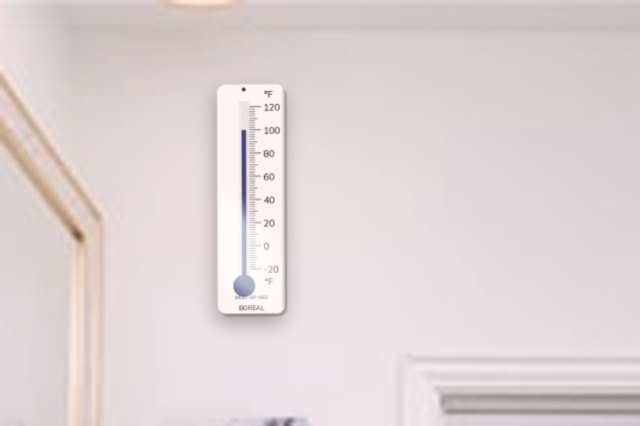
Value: 100 (°F)
